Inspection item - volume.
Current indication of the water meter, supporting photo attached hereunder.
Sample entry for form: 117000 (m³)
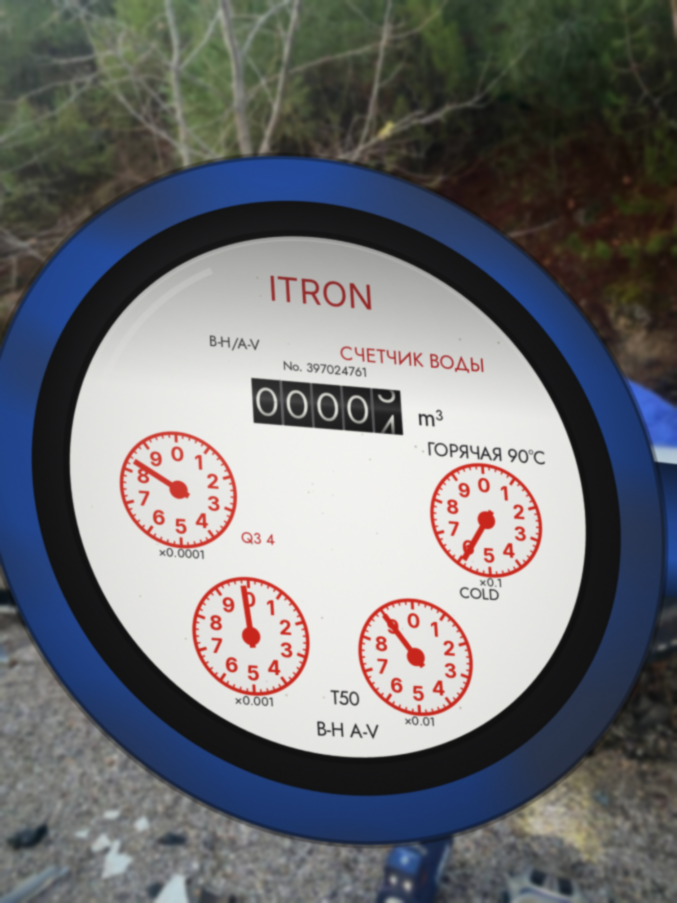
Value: 3.5898 (m³)
